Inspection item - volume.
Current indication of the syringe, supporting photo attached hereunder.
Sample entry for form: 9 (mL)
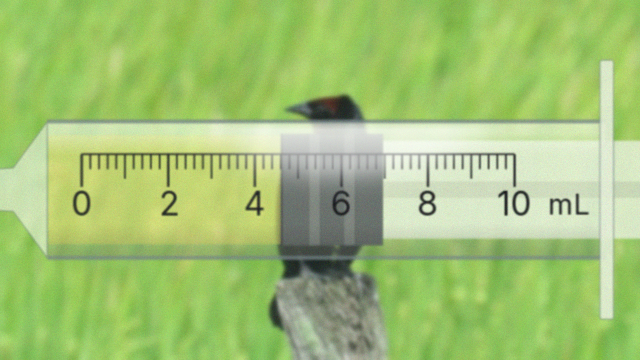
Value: 4.6 (mL)
